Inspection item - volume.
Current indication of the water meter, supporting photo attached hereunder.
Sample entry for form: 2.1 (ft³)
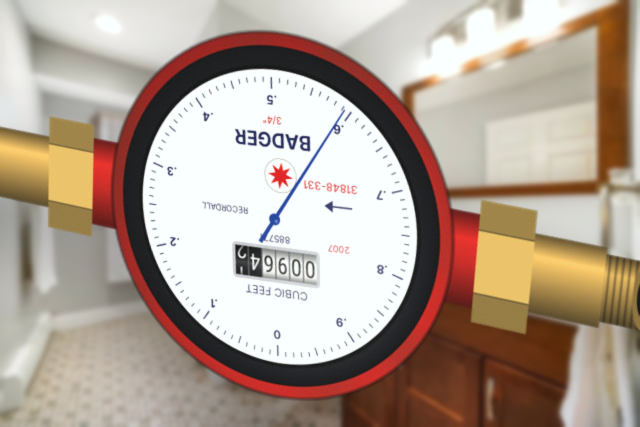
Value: 9641.59 (ft³)
